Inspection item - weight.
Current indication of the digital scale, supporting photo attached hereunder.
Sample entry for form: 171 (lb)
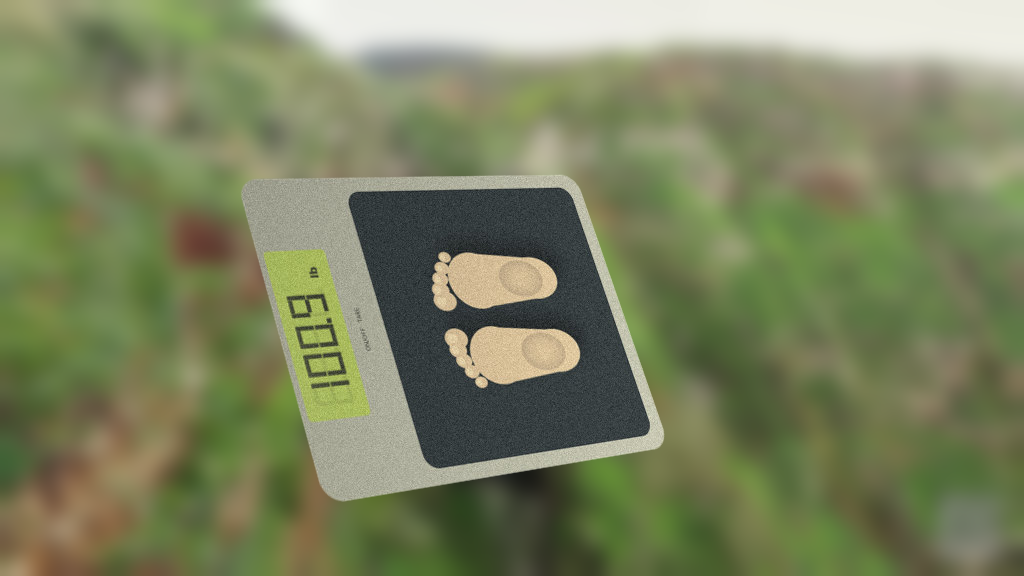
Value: 100.9 (lb)
